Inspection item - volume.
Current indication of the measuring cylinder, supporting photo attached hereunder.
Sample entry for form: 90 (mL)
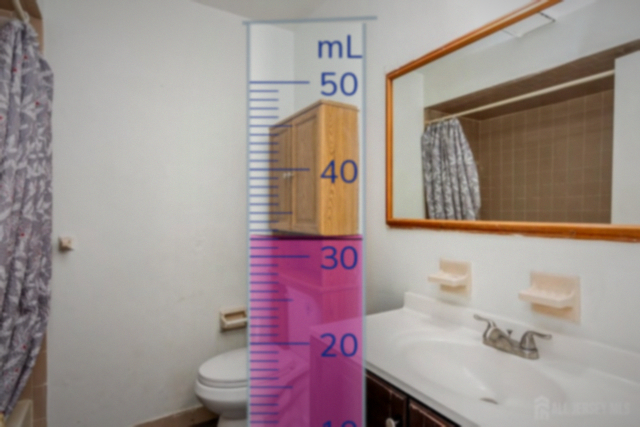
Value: 32 (mL)
